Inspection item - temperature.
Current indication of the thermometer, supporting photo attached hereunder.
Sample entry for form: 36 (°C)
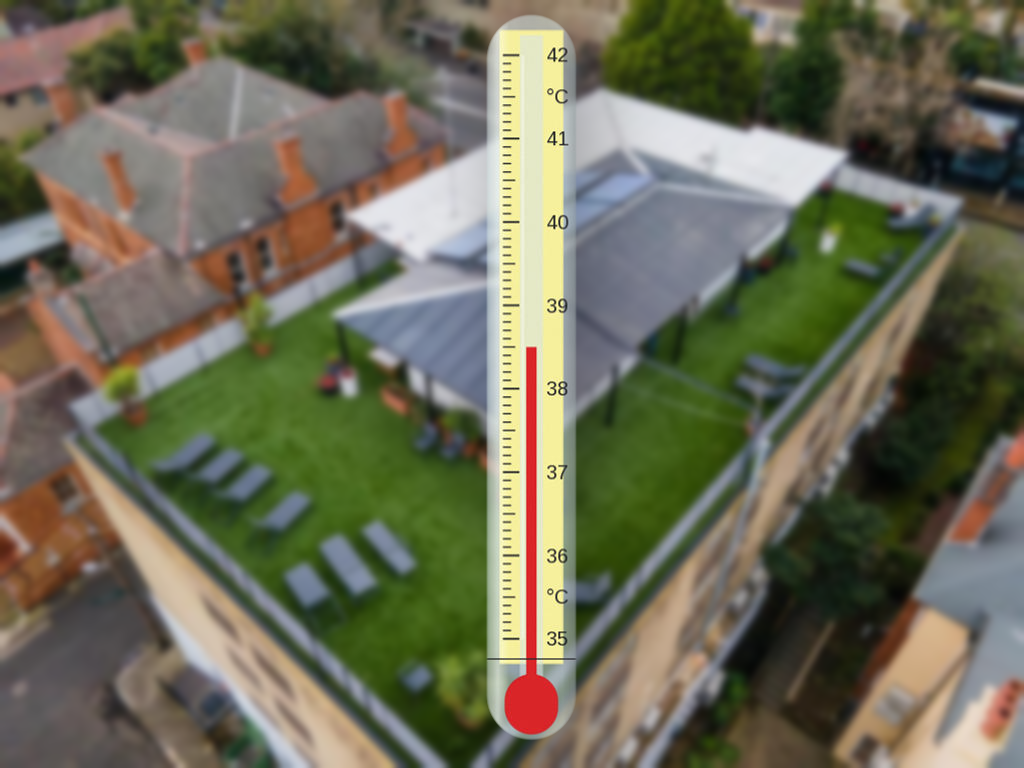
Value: 38.5 (°C)
